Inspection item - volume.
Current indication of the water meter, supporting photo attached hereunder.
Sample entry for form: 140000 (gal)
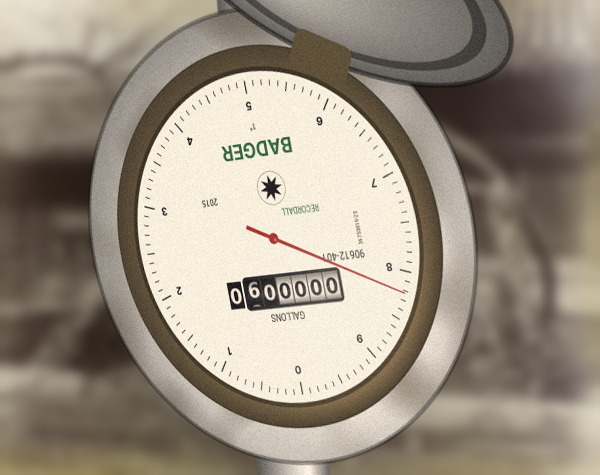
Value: 88.2 (gal)
